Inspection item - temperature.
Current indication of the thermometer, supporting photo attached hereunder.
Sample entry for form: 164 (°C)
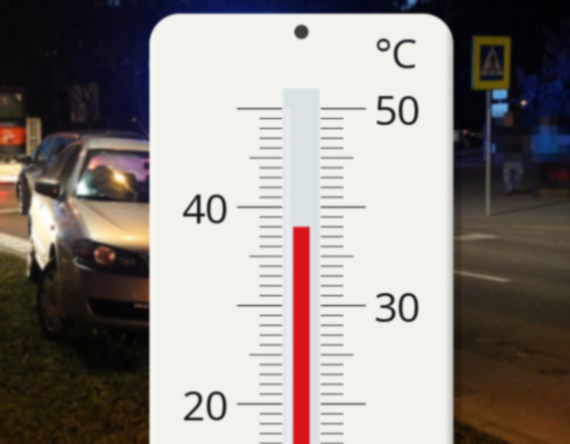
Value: 38 (°C)
